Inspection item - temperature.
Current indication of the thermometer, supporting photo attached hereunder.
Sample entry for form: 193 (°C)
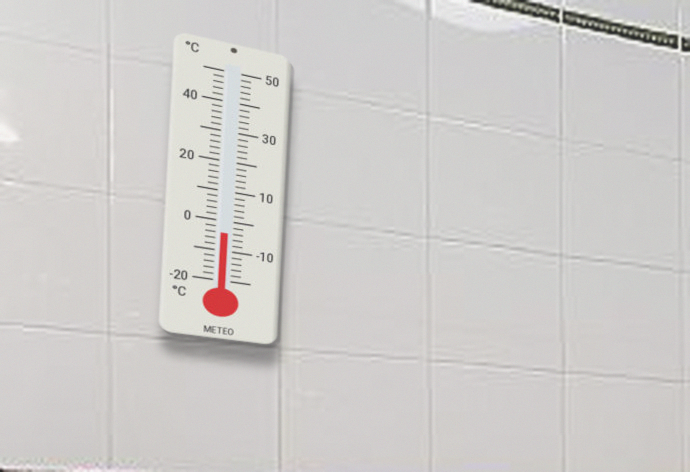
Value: -4 (°C)
